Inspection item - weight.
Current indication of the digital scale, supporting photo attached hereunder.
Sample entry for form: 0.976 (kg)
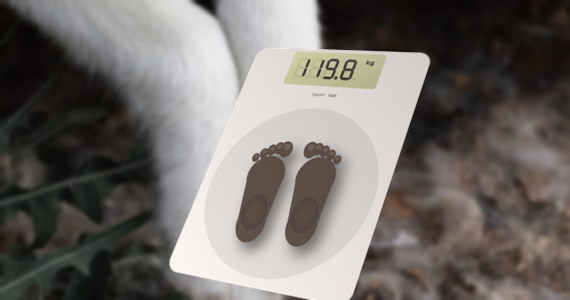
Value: 119.8 (kg)
